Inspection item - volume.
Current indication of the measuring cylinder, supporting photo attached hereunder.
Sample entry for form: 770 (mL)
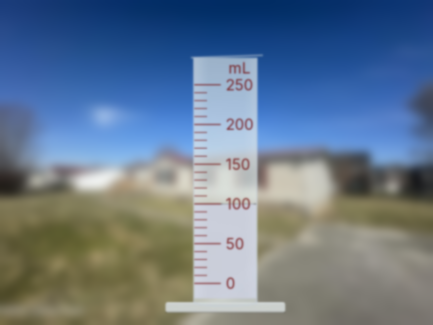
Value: 100 (mL)
